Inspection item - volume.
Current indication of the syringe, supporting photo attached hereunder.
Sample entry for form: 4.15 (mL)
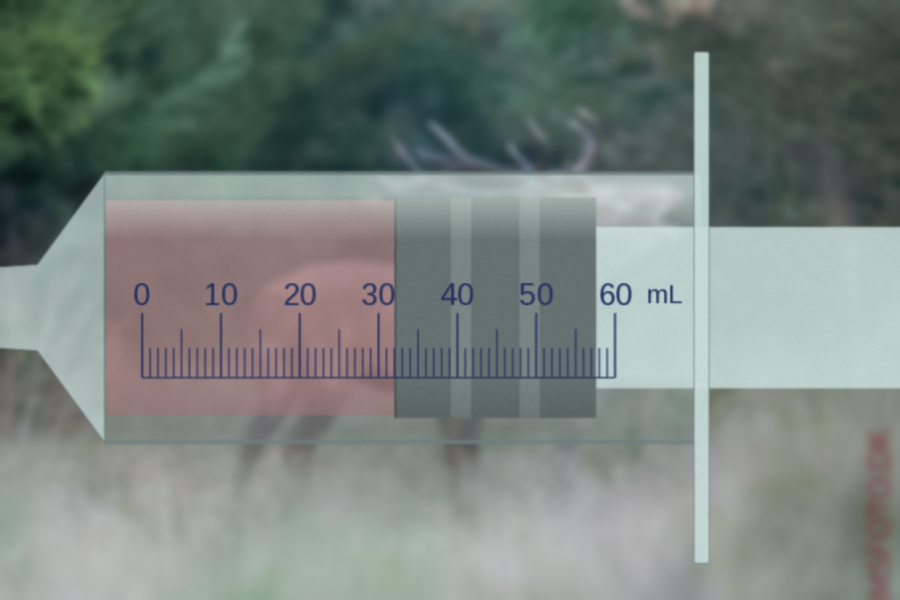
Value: 32 (mL)
